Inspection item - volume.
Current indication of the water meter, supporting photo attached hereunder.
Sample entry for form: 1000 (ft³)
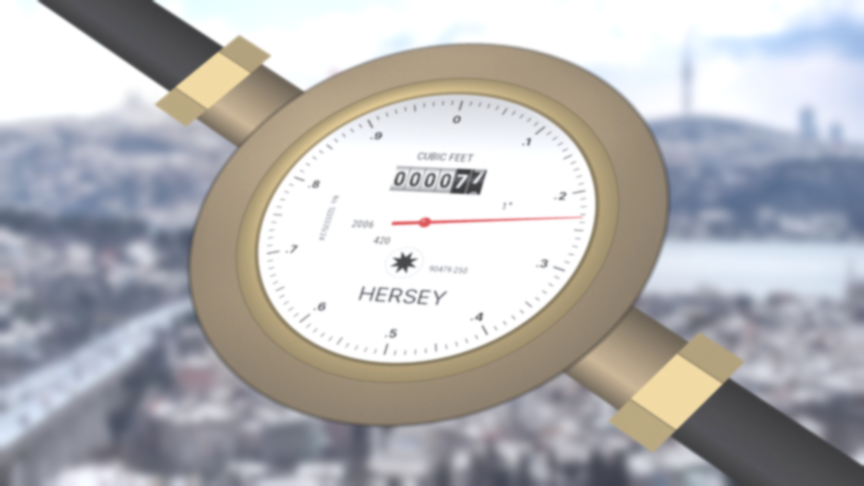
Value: 77.23 (ft³)
